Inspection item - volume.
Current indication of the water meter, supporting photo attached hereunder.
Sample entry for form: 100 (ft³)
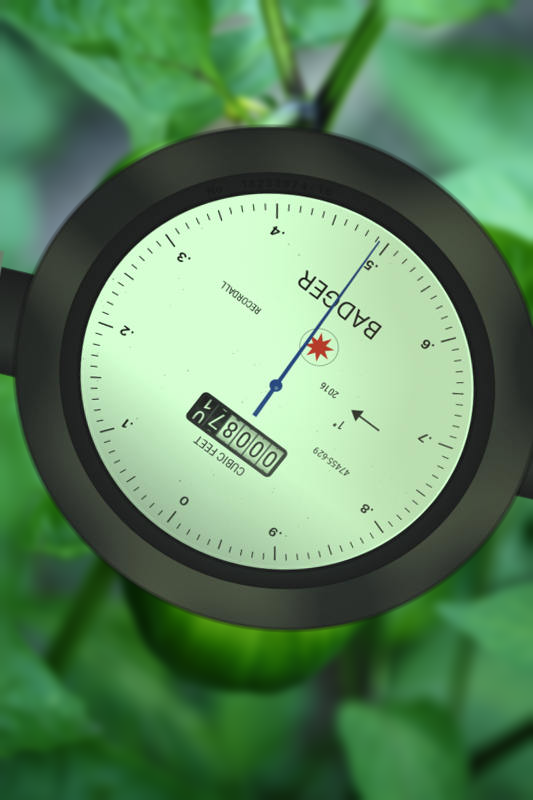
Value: 870.49 (ft³)
